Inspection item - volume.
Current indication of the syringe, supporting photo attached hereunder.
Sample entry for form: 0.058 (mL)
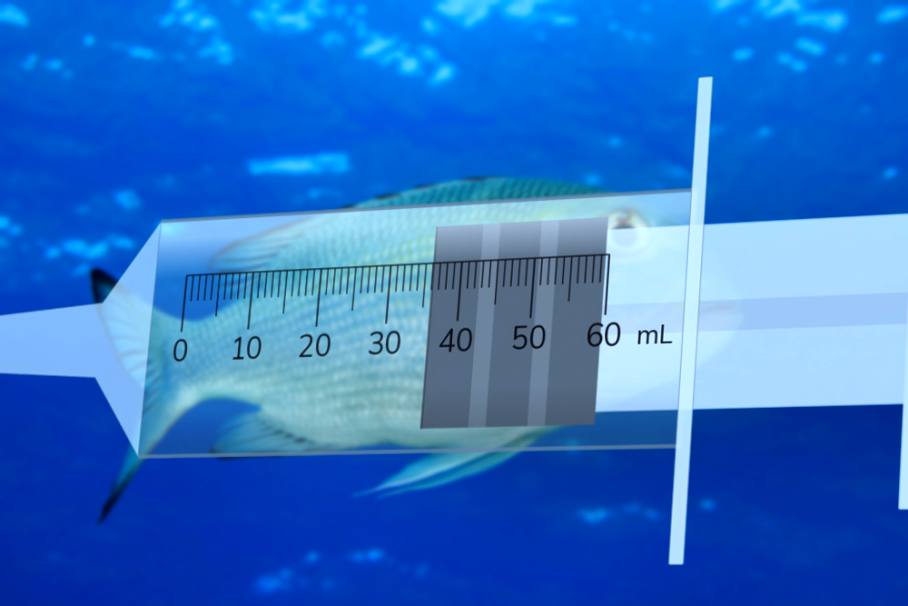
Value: 36 (mL)
